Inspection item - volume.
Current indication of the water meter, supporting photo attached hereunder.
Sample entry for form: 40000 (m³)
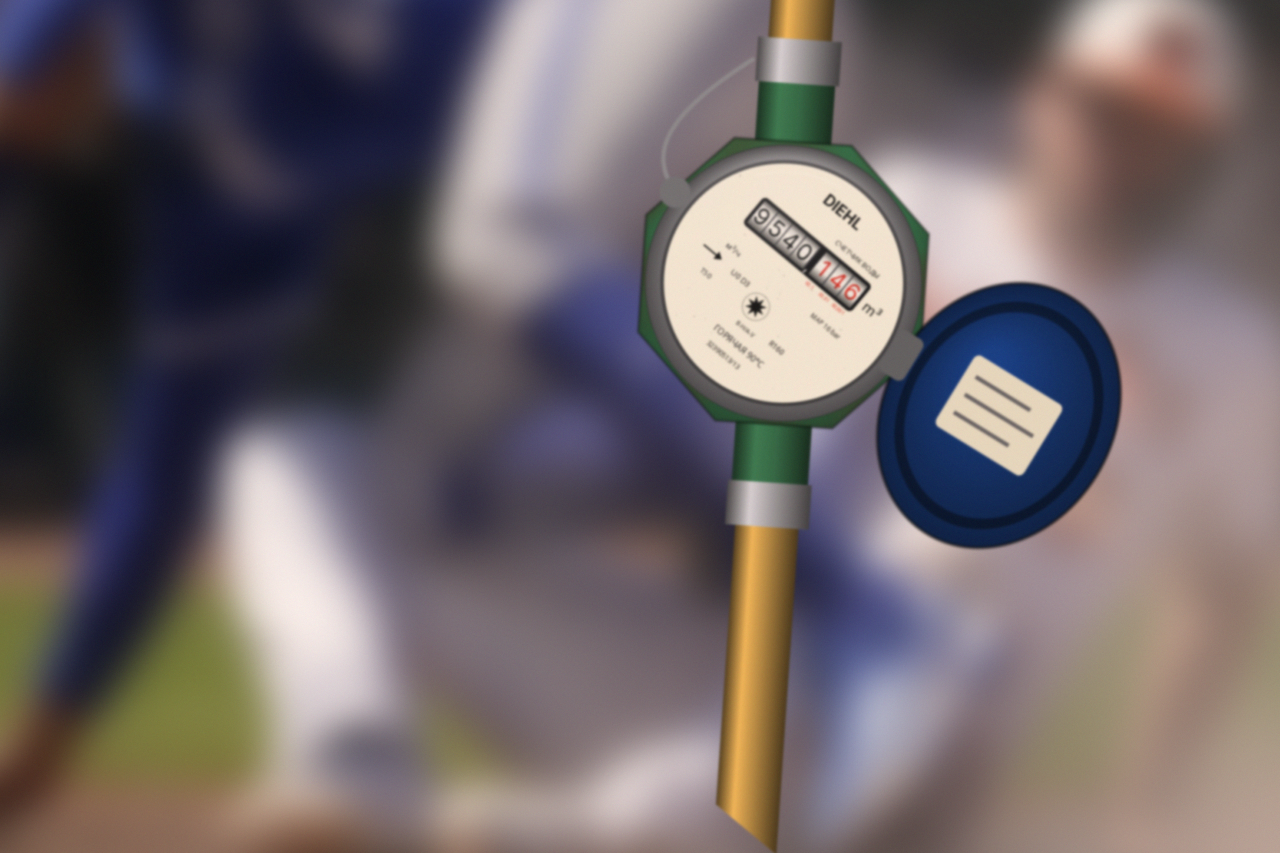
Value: 9540.146 (m³)
